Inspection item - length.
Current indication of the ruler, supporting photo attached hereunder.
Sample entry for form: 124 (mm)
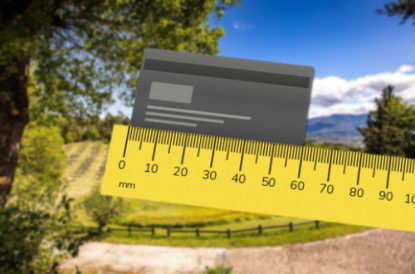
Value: 60 (mm)
